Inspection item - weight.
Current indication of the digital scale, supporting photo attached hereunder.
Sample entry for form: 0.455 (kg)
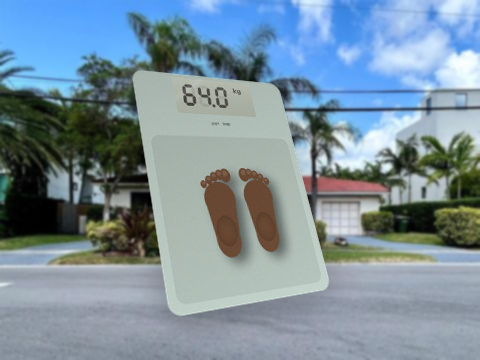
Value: 64.0 (kg)
